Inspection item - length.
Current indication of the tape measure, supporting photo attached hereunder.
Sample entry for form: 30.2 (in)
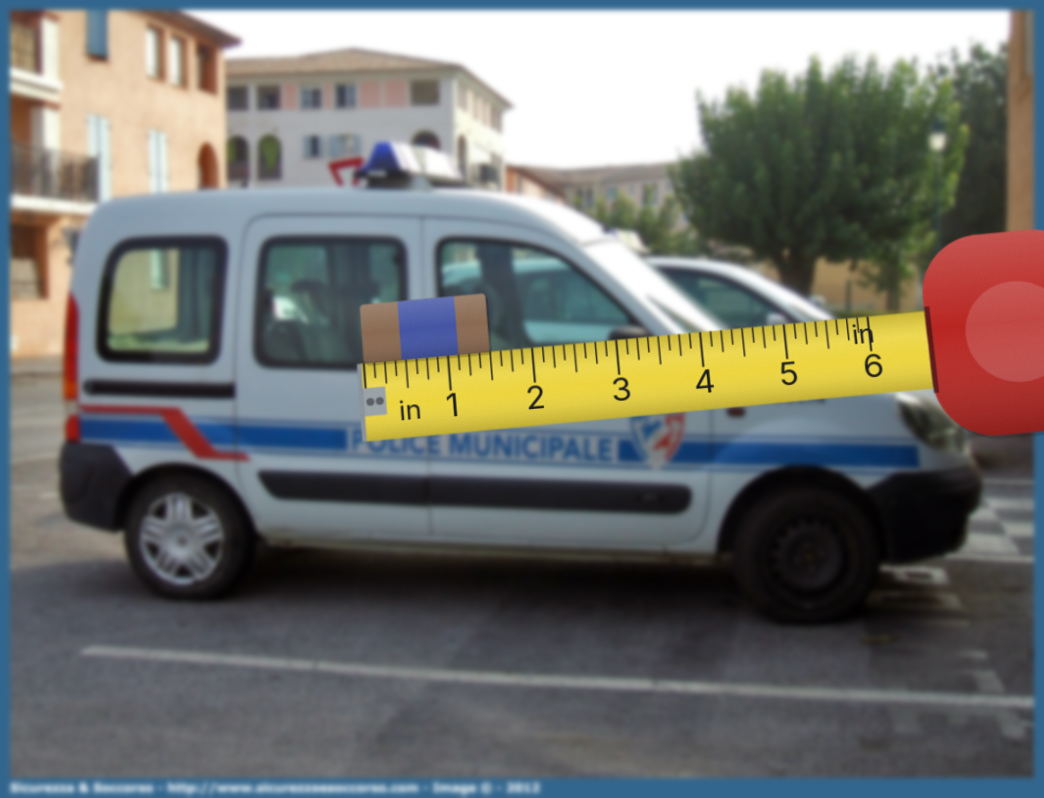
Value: 1.5 (in)
